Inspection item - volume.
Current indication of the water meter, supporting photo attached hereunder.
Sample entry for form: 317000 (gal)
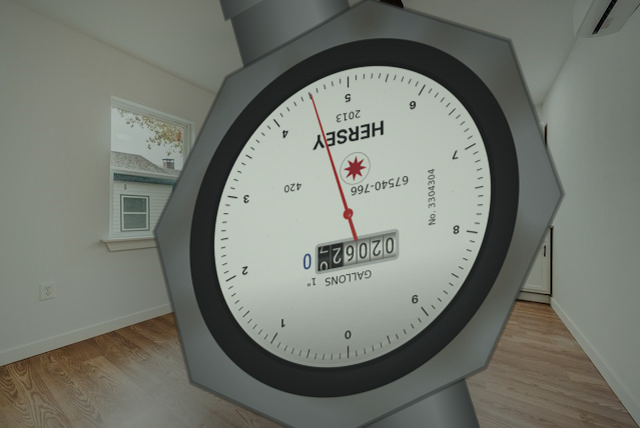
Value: 206264.5 (gal)
